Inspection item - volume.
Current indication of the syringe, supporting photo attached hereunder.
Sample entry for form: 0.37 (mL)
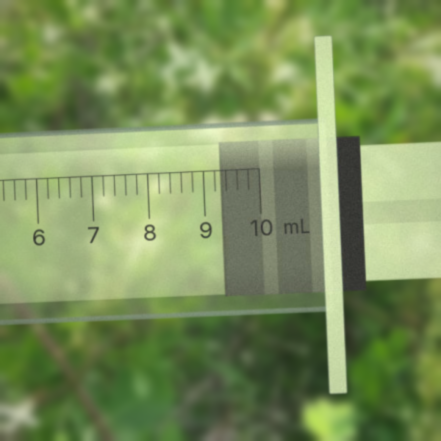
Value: 9.3 (mL)
